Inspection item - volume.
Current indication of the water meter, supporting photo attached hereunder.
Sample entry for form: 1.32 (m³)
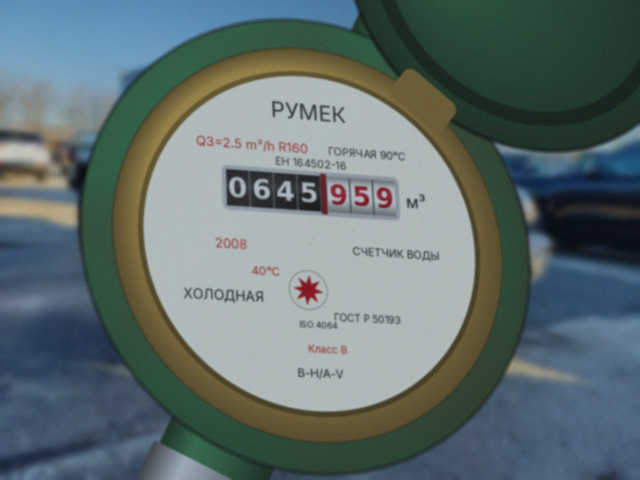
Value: 645.959 (m³)
